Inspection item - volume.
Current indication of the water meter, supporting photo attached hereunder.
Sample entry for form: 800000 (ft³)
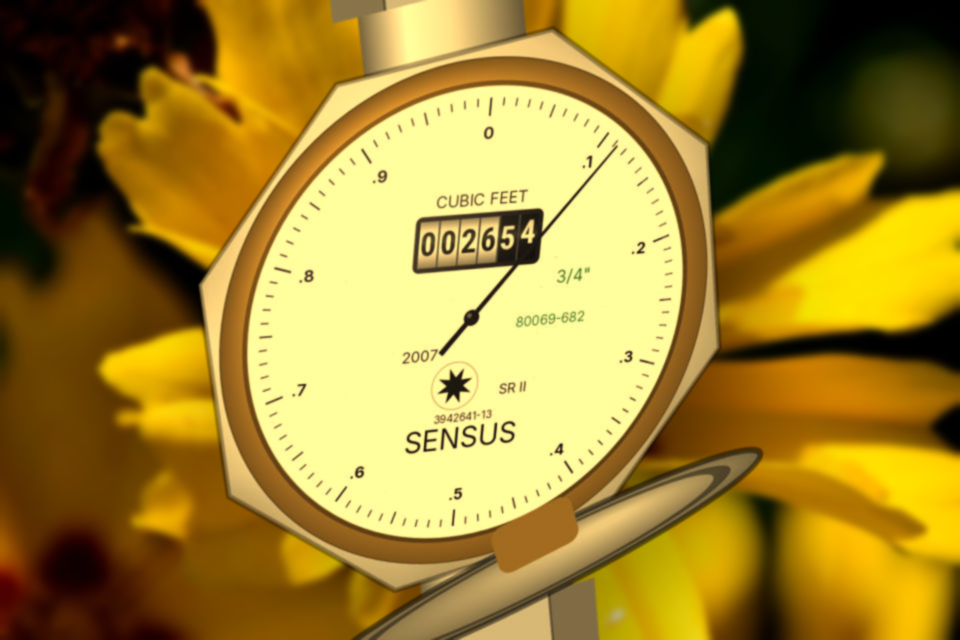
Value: 2654.11 (ft³)
